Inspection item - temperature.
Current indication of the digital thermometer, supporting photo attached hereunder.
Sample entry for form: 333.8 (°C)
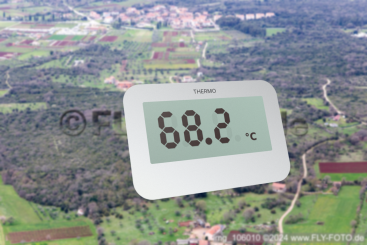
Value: 68.2 (°C)
